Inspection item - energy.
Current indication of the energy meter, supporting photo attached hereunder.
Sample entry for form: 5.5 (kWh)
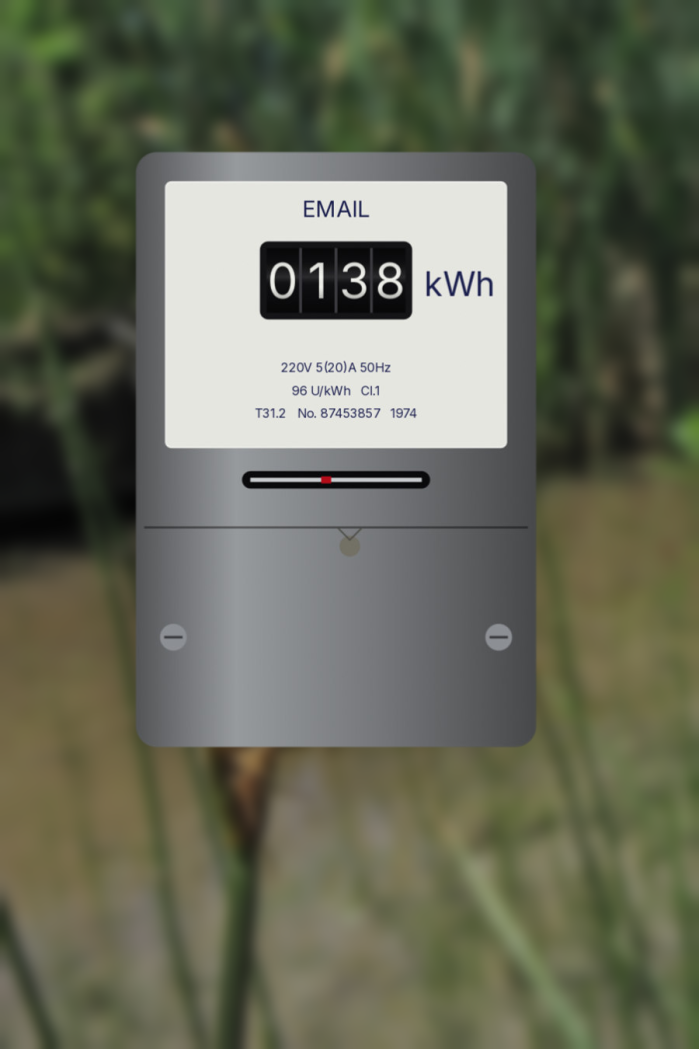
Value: 138 (kWh)
